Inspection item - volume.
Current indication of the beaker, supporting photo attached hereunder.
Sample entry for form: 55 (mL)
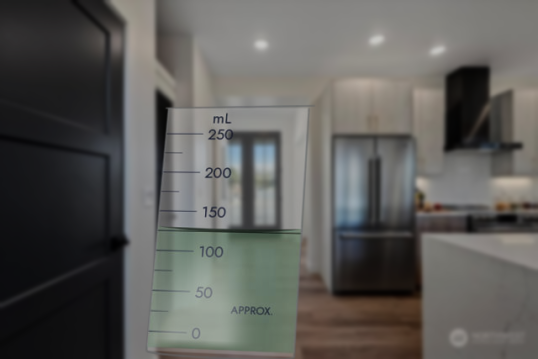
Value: 125 (mL)
